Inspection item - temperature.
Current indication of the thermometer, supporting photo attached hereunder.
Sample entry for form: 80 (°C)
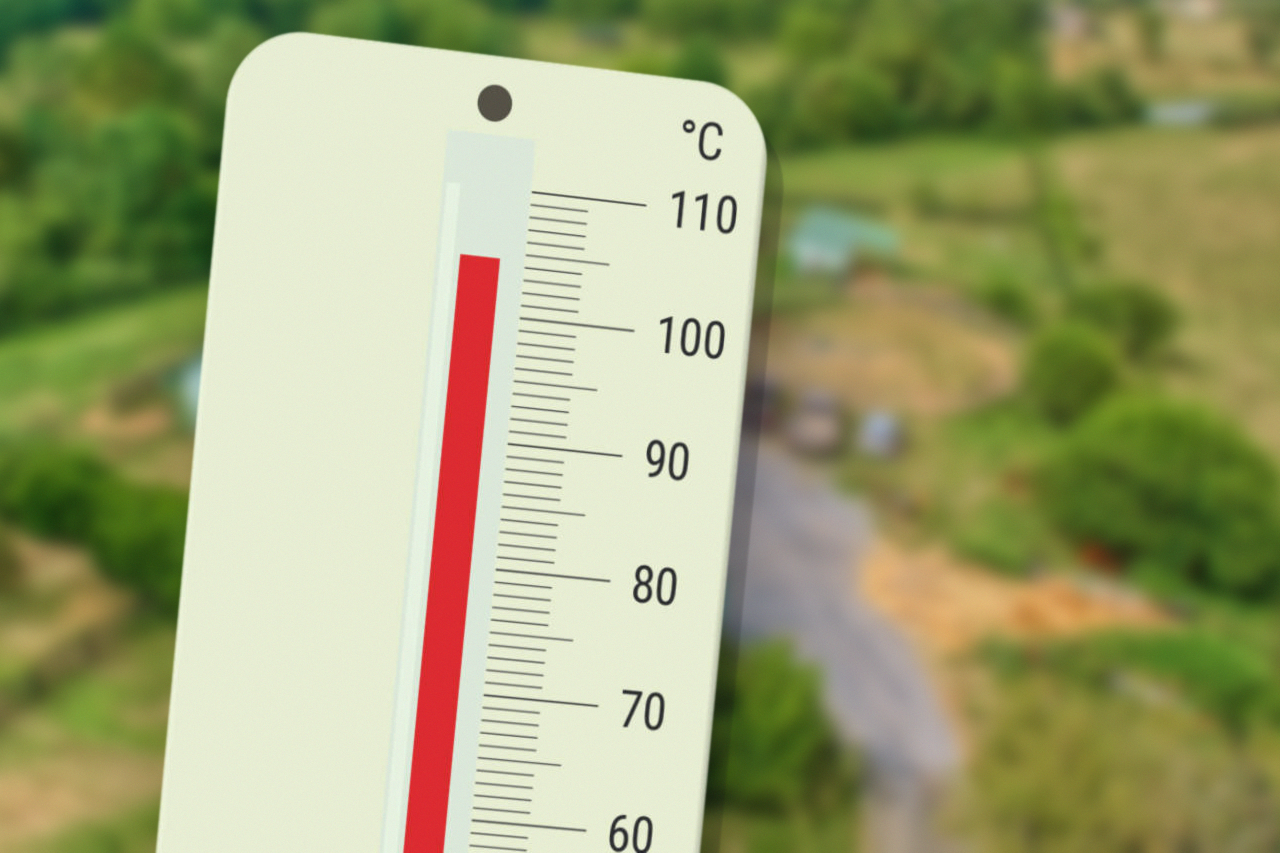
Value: 104.5 (°C)
